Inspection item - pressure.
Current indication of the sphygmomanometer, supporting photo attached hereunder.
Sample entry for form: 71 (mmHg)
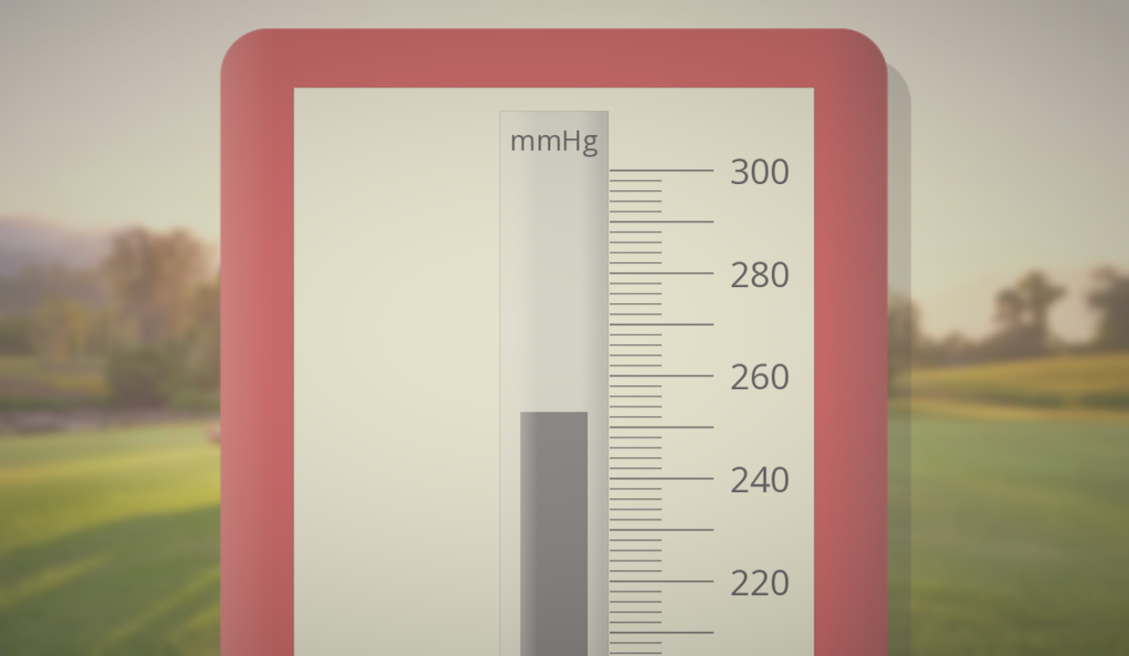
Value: 253 (mmHg)
